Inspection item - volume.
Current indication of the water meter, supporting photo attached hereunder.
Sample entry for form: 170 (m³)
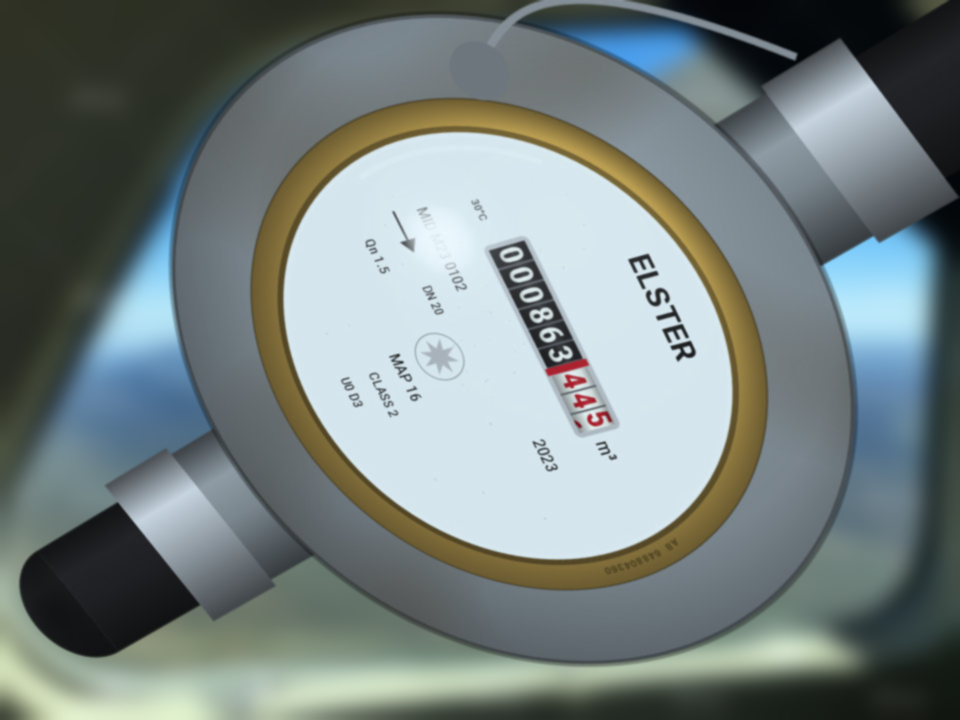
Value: 863.445 (m³)
